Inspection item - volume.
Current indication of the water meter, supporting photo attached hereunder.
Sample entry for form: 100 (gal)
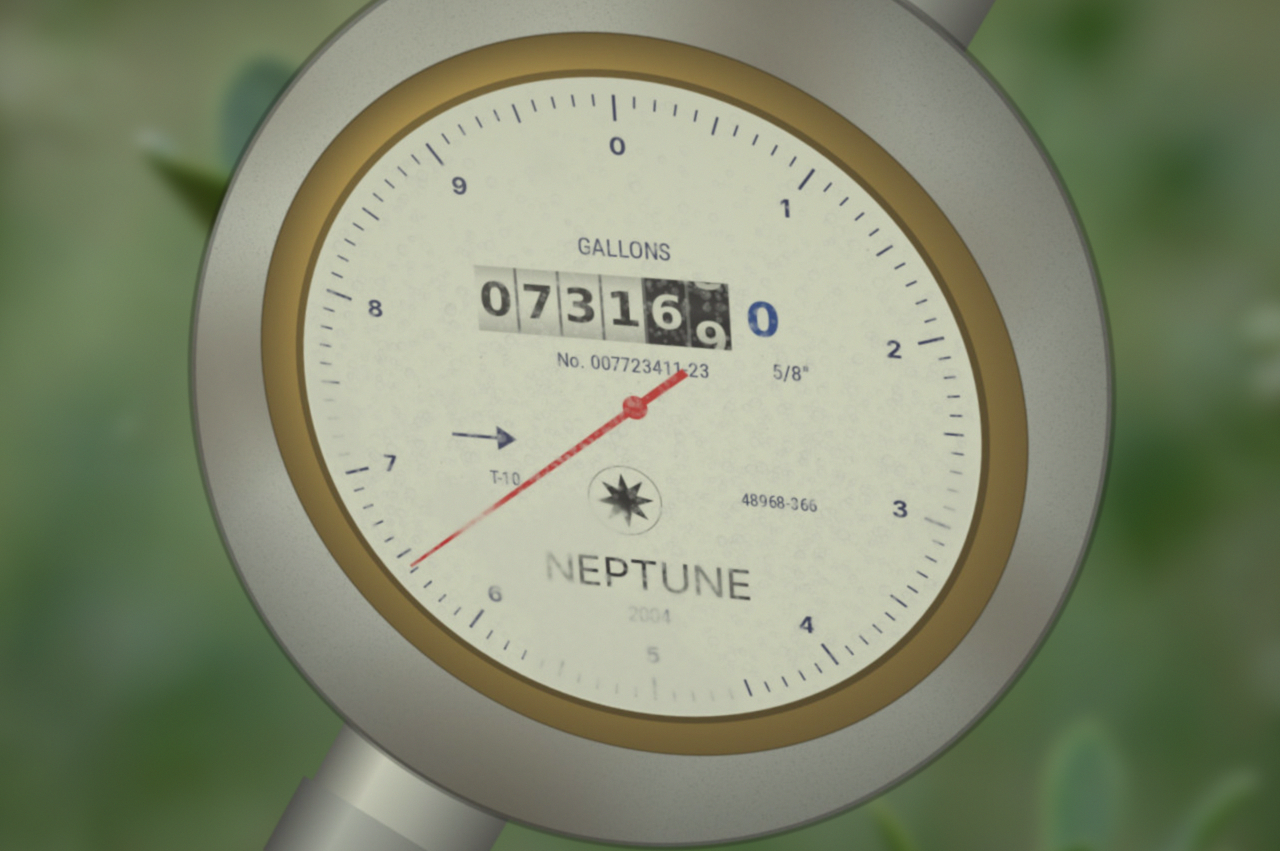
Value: 731686.4 (gal)
